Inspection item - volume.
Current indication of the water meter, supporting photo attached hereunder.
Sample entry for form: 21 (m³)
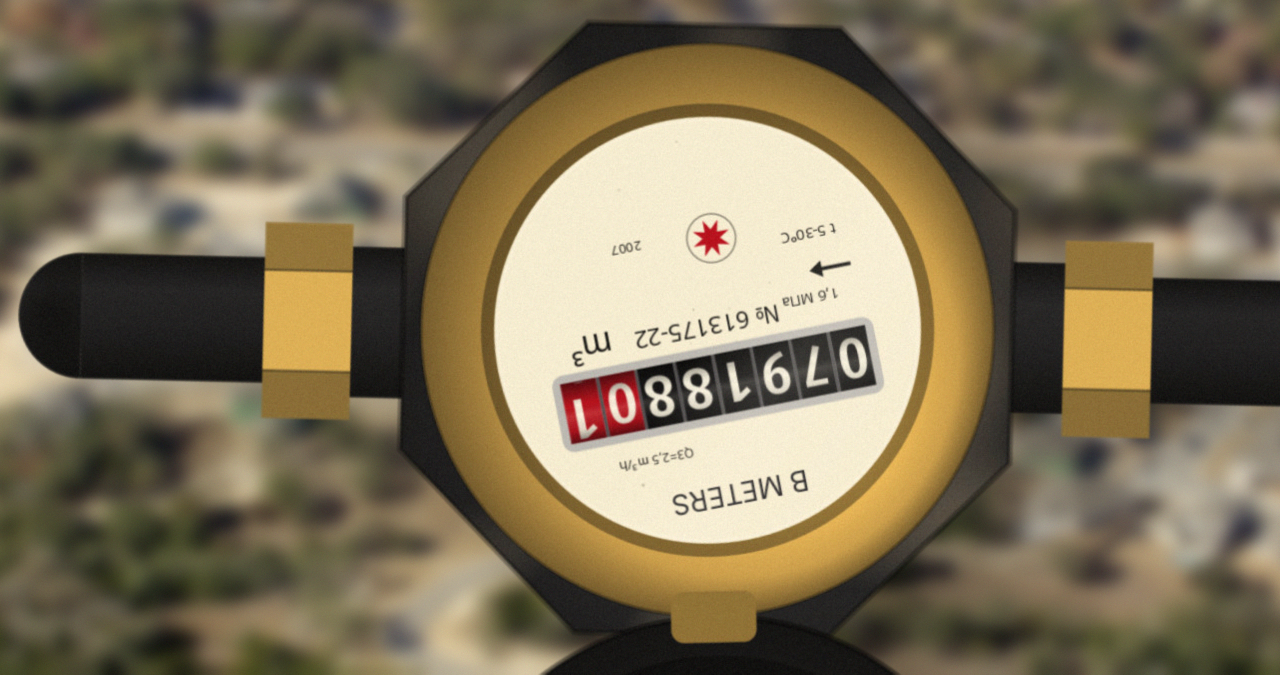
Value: 79188.01 (m³)
